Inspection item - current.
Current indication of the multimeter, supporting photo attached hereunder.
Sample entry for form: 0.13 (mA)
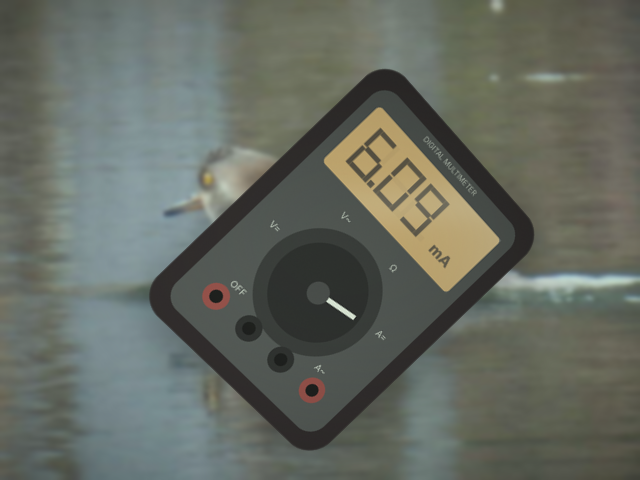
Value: 6.09 (mA)
